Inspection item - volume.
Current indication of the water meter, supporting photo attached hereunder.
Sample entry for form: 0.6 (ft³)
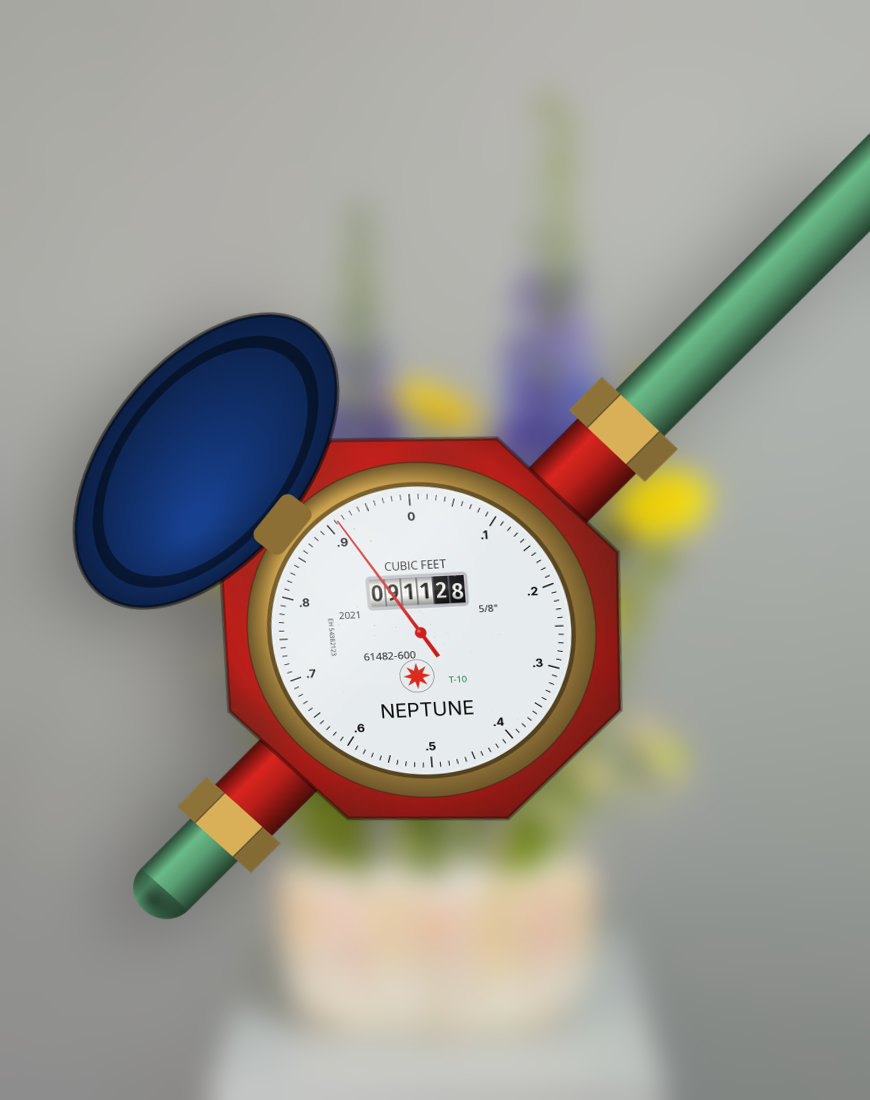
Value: 91127.91 (ft³)
